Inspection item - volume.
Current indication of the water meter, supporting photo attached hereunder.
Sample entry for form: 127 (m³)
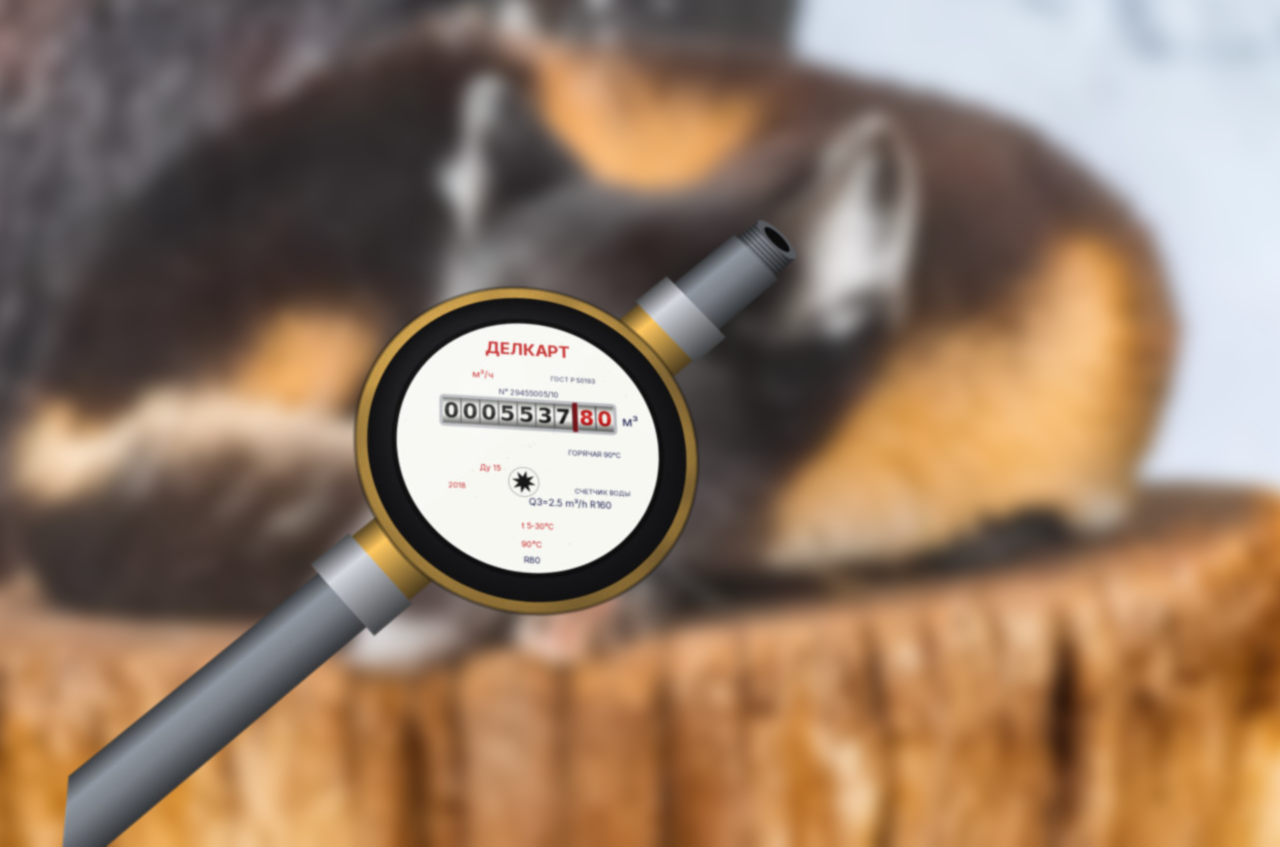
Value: 5537.80 (m³)
